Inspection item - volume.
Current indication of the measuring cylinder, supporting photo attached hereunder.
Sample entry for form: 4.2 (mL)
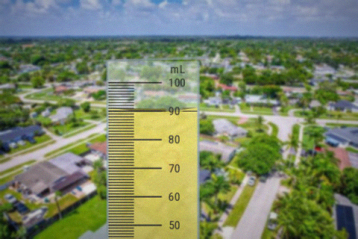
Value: 90 (mL)
